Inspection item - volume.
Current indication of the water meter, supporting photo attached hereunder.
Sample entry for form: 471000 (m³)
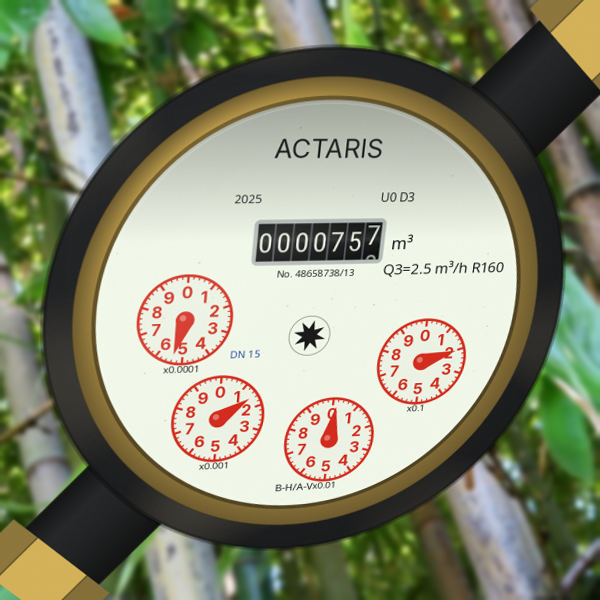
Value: 757.2015 (m³)
